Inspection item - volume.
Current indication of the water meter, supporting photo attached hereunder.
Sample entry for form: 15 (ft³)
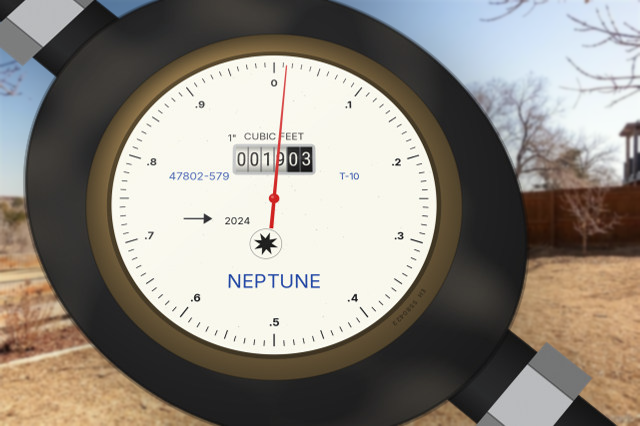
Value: 1903.01 (ft³)
